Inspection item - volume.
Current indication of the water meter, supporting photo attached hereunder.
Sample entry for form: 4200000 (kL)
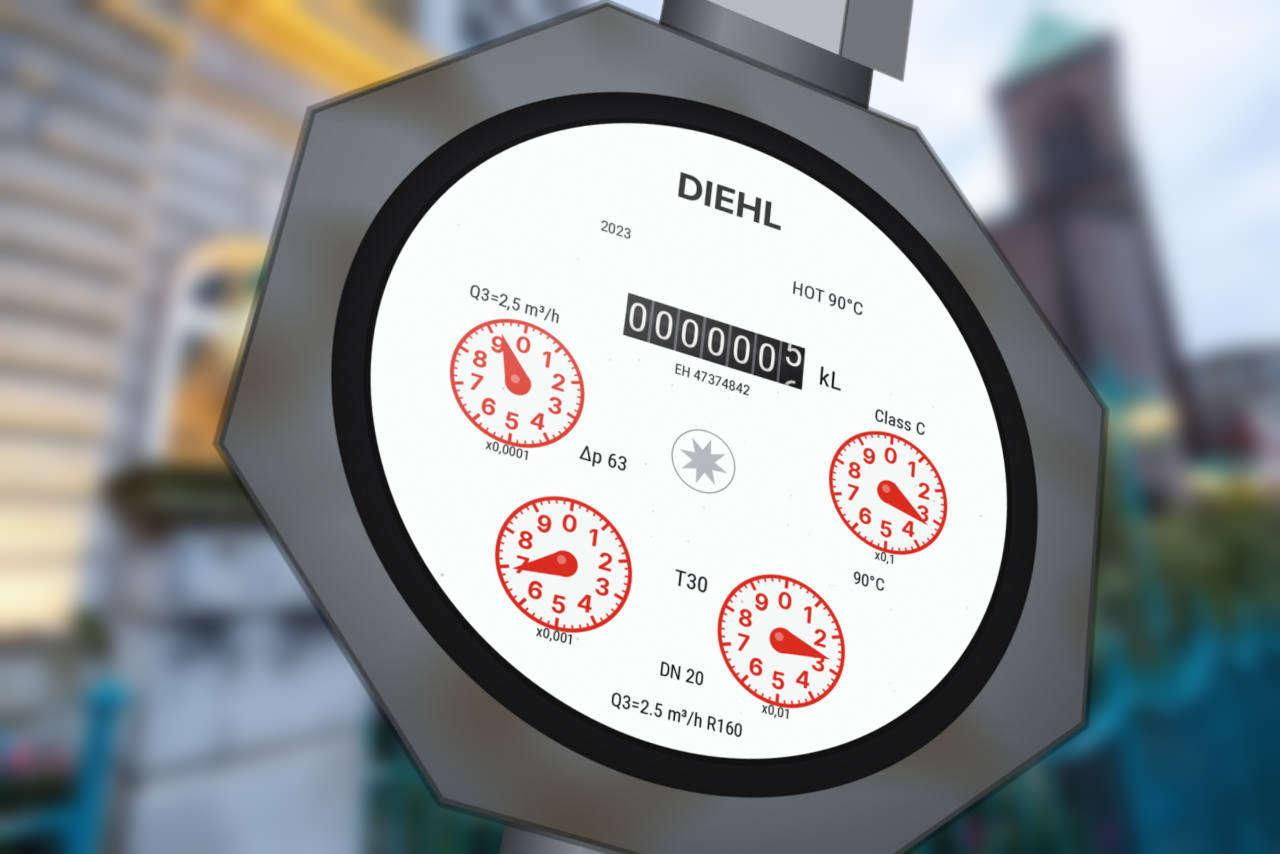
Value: 5.3269 (kL)
